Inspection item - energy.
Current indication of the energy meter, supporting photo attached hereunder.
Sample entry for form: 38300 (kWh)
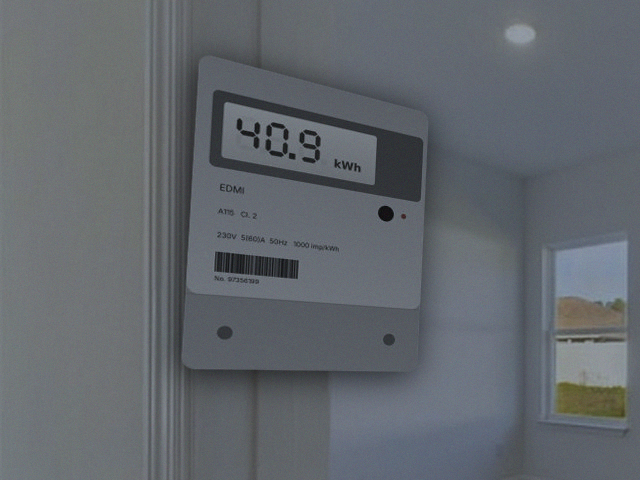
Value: 40.9 (kWh)
